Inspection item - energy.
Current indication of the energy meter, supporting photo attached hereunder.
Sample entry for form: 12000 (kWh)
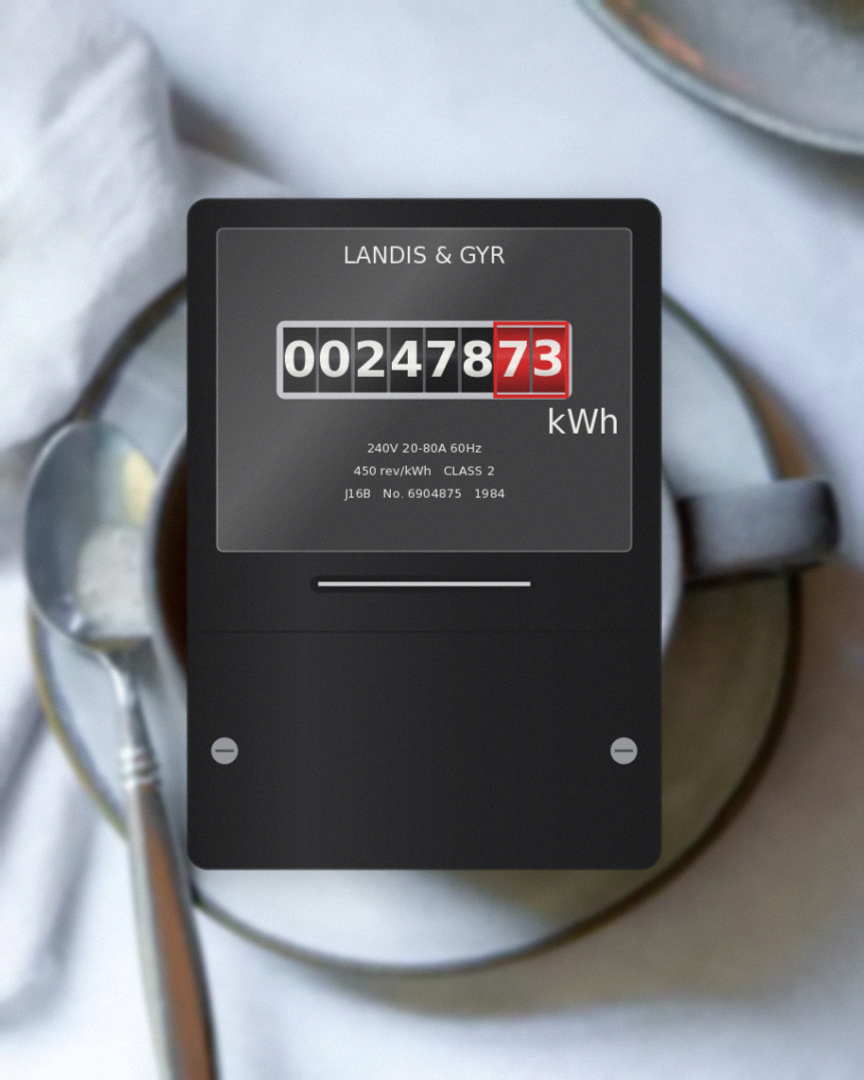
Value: 2478.73 (kWh)
